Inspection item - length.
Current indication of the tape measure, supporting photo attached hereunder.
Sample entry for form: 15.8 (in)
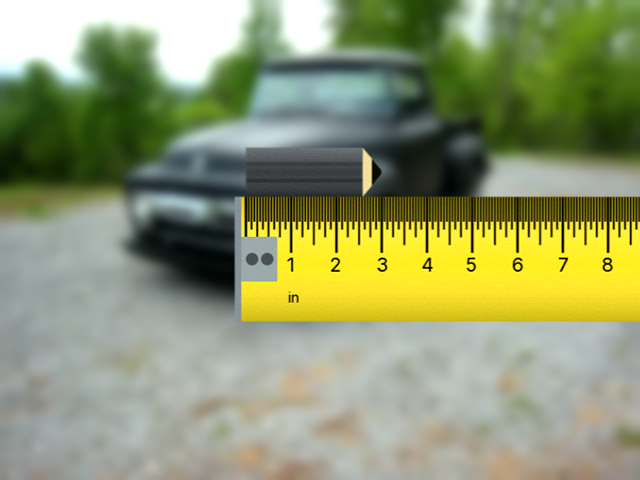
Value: 3 (in)
